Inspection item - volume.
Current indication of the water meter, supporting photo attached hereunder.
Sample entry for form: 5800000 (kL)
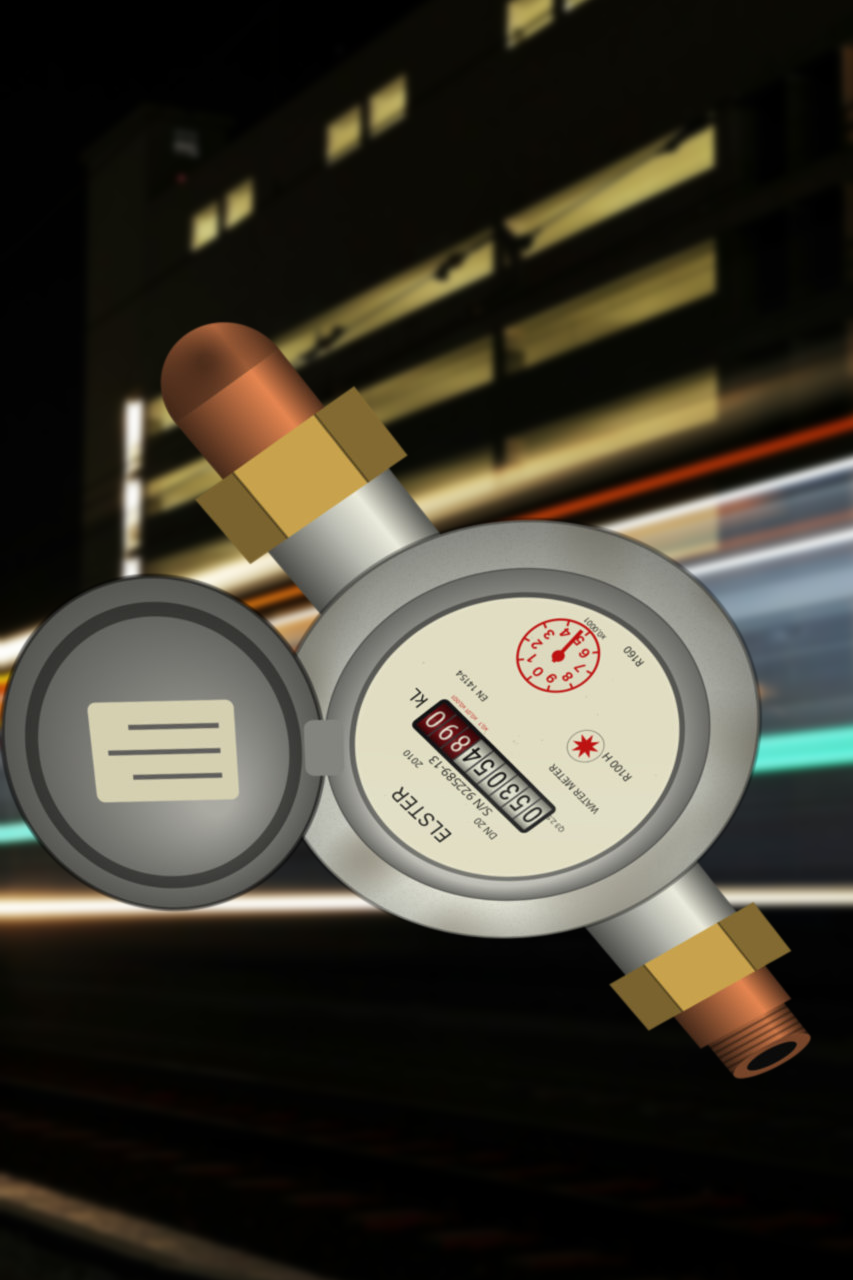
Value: 53054.8904 (kL)
